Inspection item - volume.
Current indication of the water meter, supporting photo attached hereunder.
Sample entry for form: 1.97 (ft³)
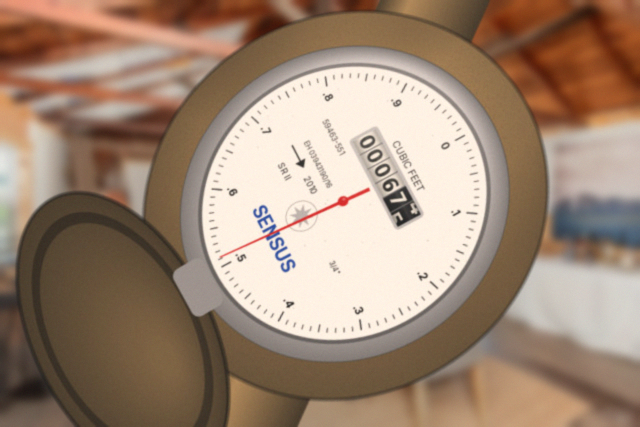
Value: 674.51 (ft³)
